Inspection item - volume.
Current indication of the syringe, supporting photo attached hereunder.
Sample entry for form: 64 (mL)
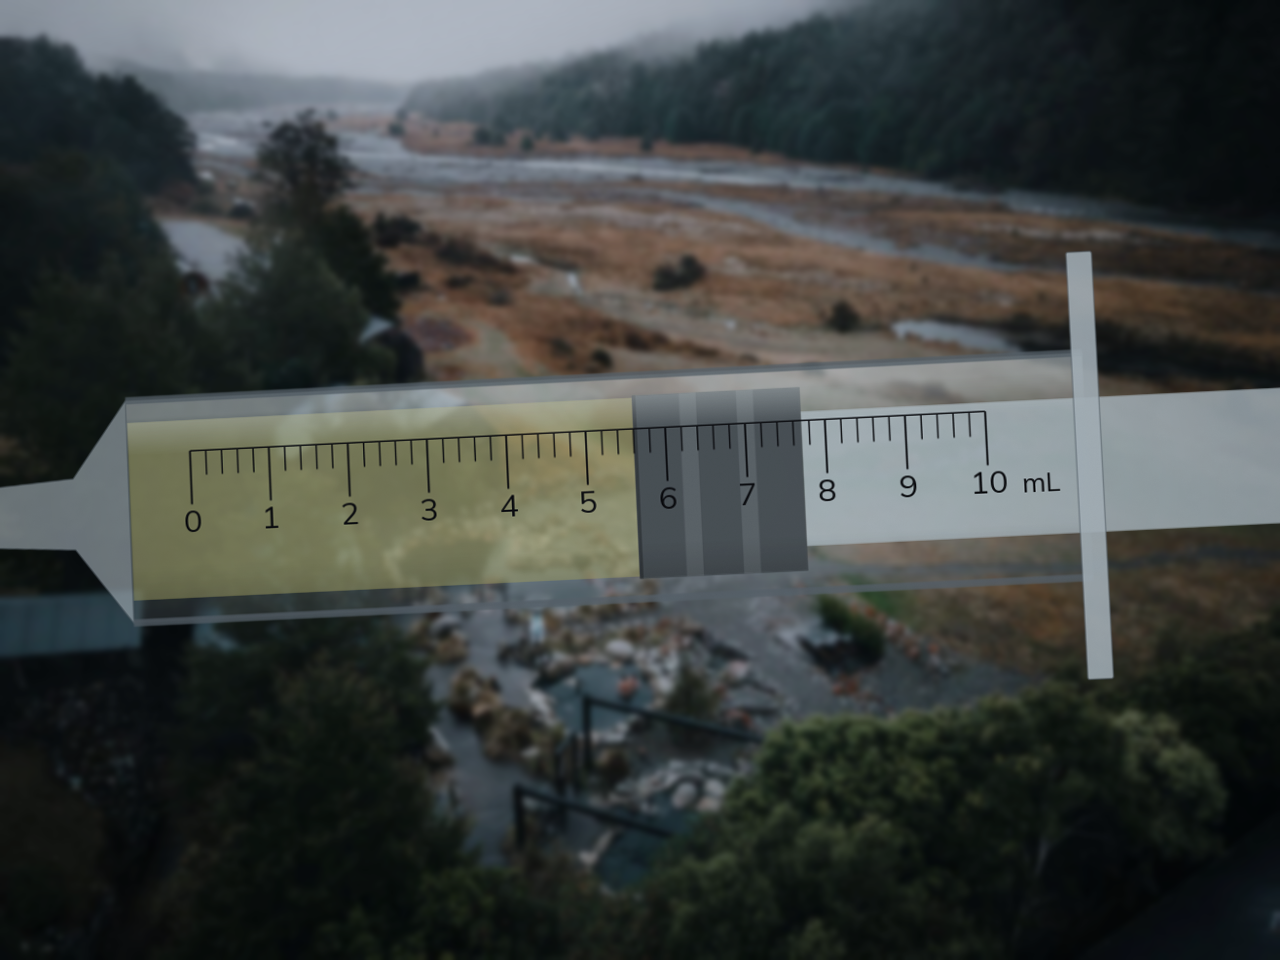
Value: 5.6 (mL)
